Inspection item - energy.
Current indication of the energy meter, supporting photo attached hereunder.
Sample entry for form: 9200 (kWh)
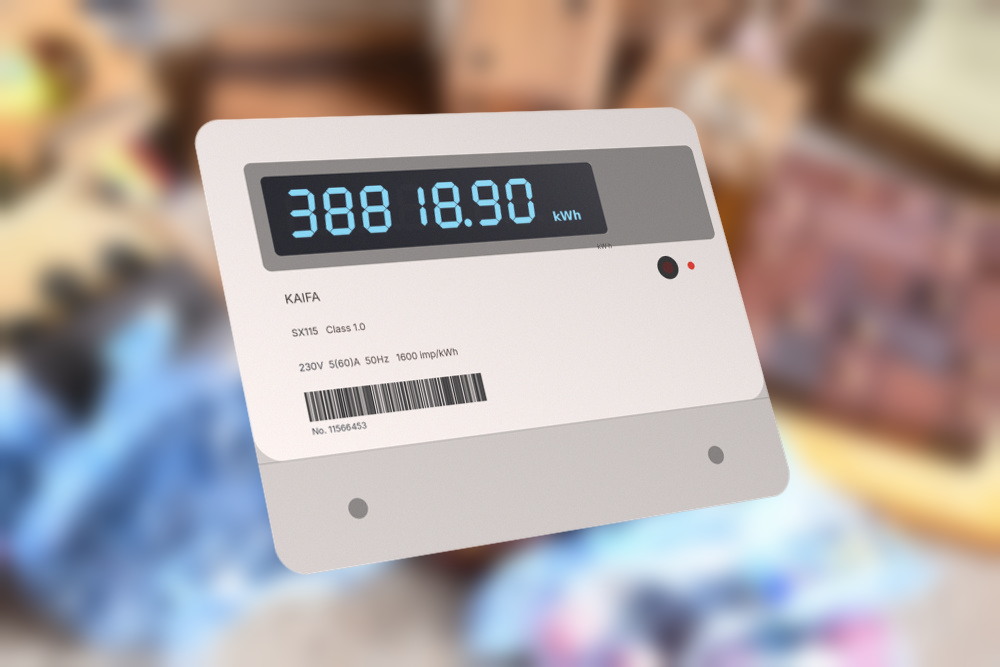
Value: 38818.90 (kWh)
